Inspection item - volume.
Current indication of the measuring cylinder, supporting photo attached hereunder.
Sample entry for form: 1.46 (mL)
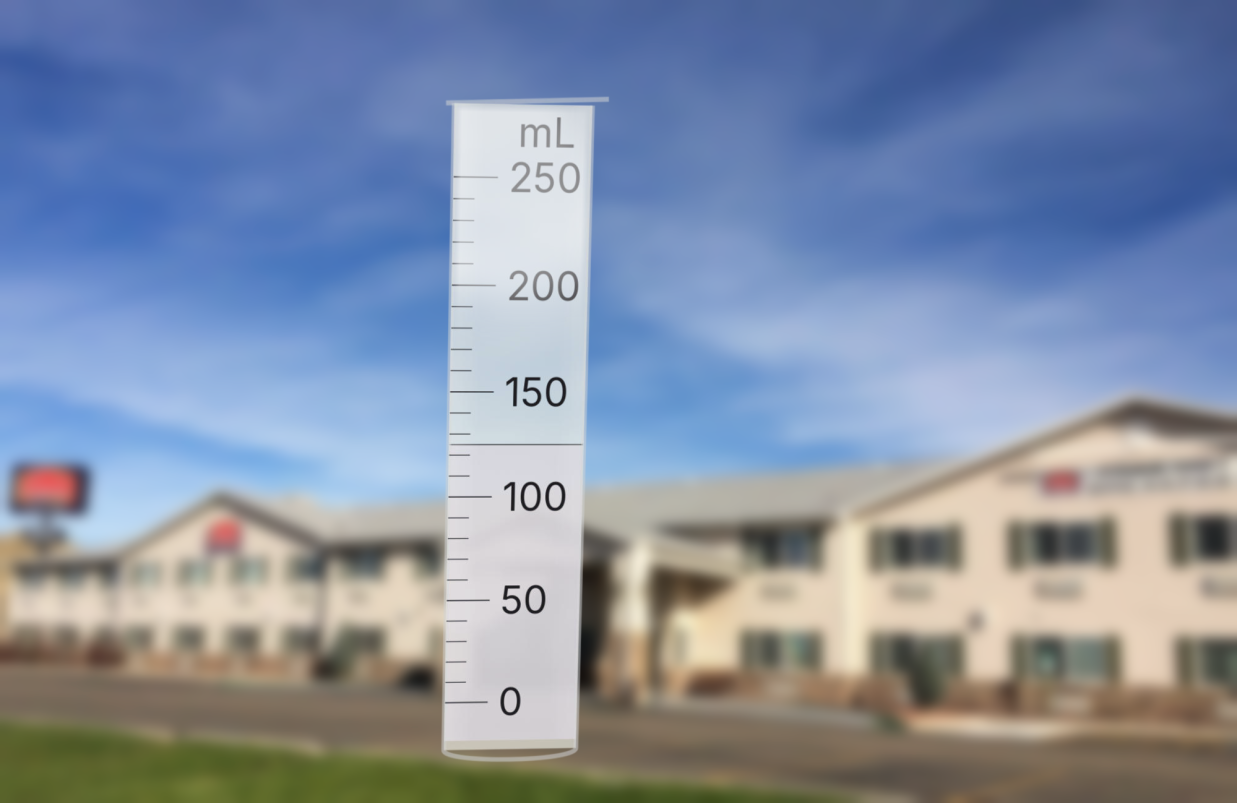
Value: 125 (mL)
